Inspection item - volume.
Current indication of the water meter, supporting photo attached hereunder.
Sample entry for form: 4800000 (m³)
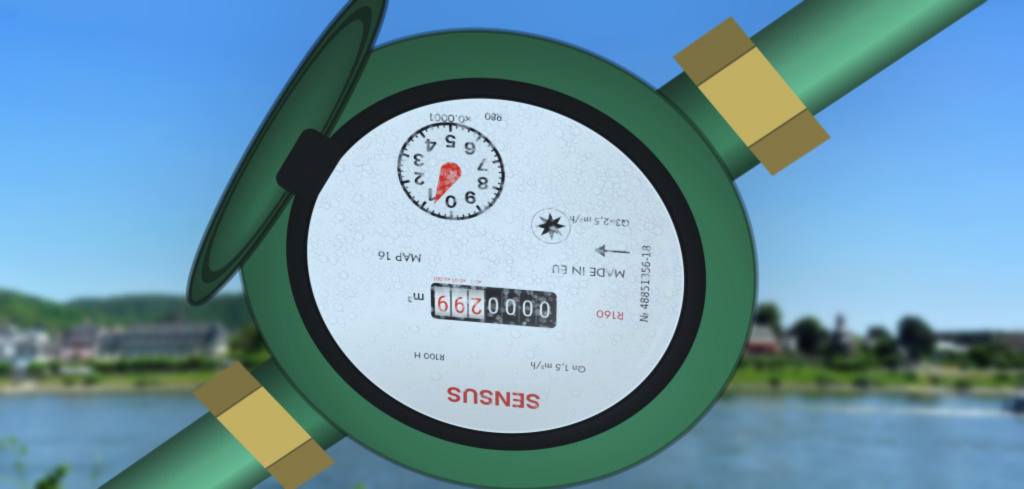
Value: 0.2990 (m³)
